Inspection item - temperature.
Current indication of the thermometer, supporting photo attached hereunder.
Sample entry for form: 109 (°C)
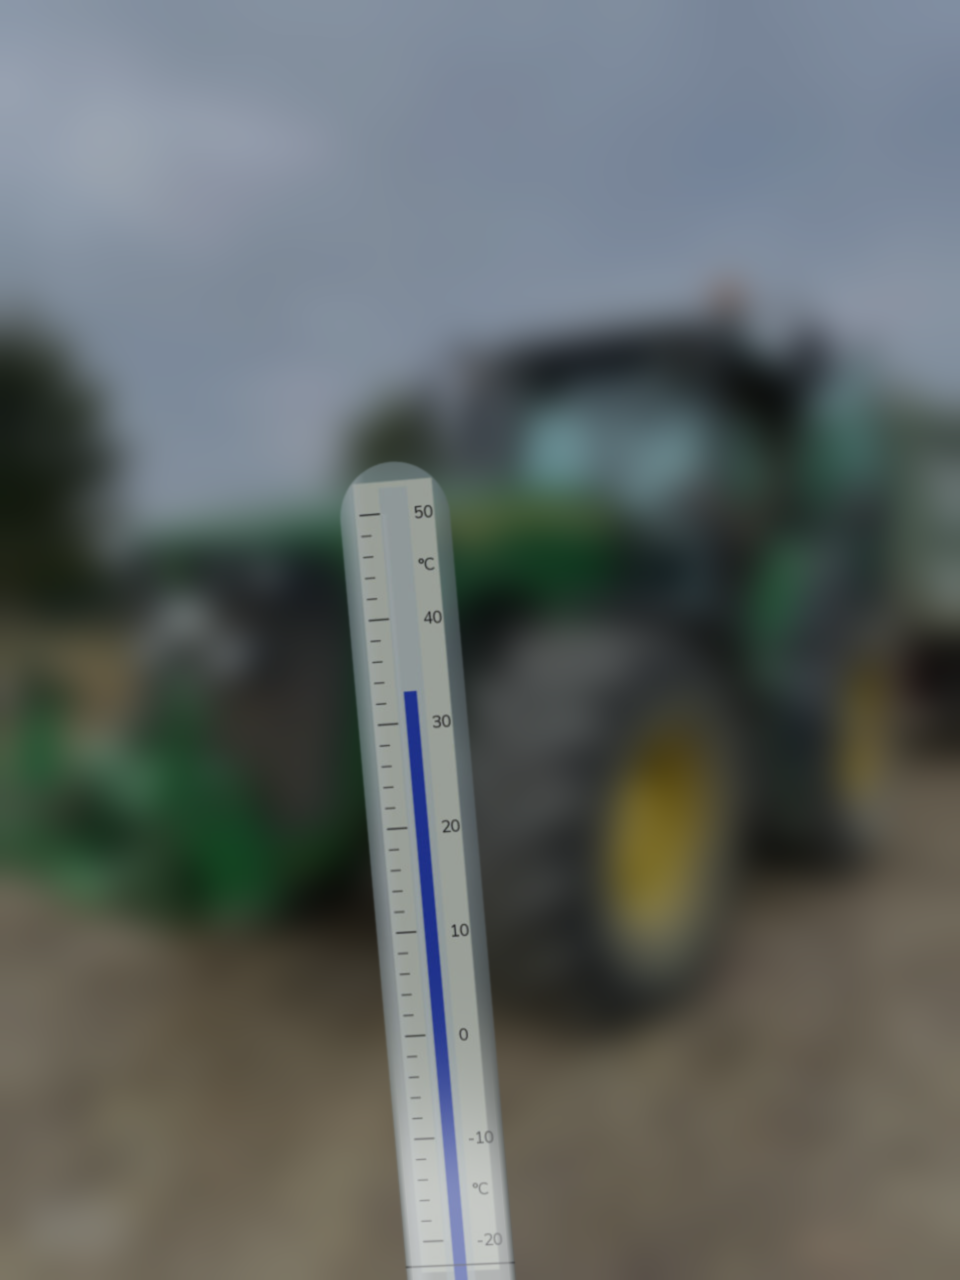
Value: 33 (°C)
